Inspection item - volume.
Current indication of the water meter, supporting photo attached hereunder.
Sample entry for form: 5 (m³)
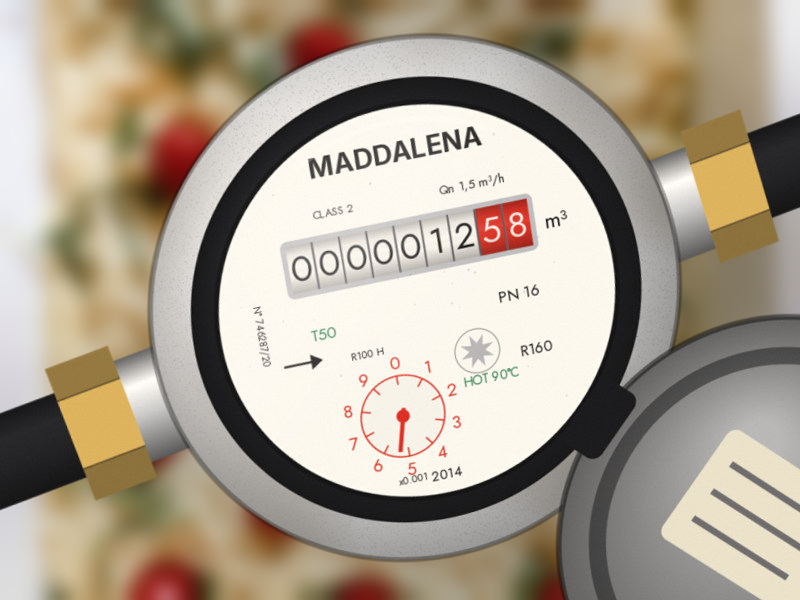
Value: 12.585 (m³)
